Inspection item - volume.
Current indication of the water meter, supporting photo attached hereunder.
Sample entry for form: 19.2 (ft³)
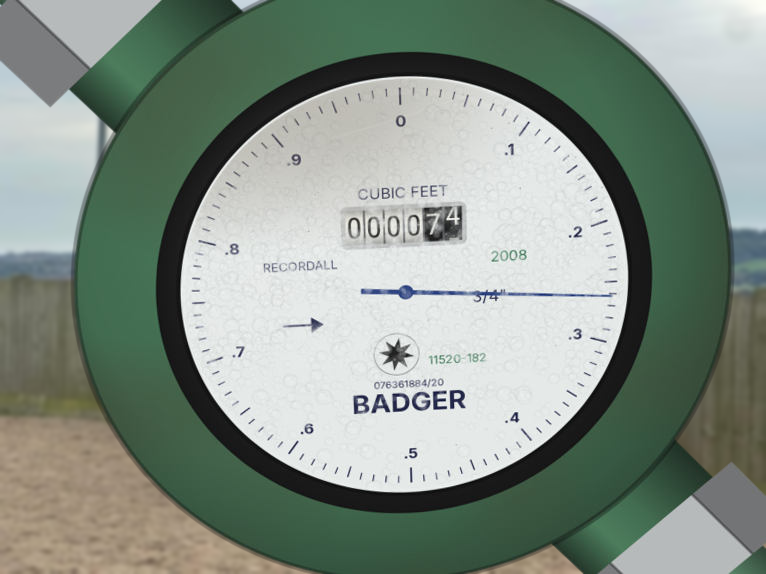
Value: 74.26 (ft³)
